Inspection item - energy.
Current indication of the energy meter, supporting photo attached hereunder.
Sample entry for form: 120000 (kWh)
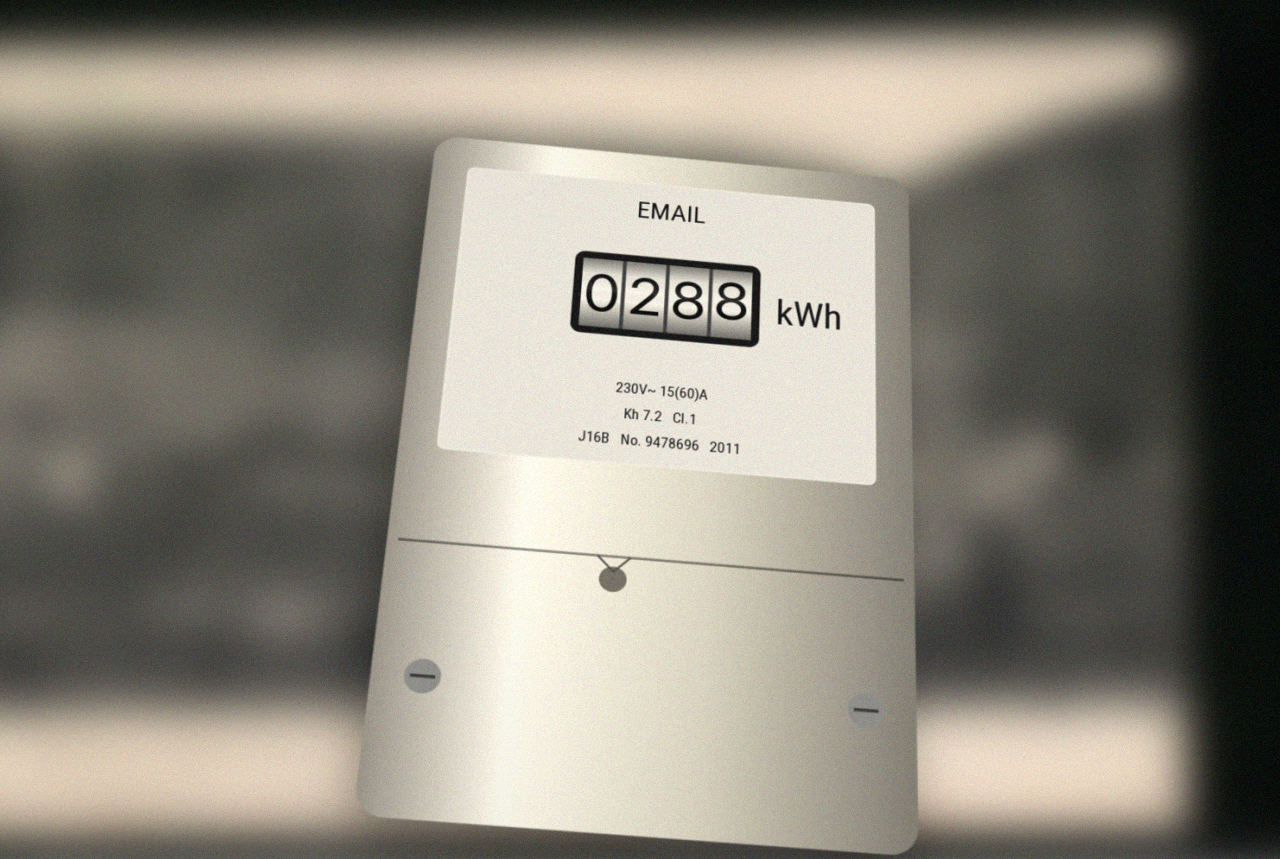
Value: 288 (kWh)
